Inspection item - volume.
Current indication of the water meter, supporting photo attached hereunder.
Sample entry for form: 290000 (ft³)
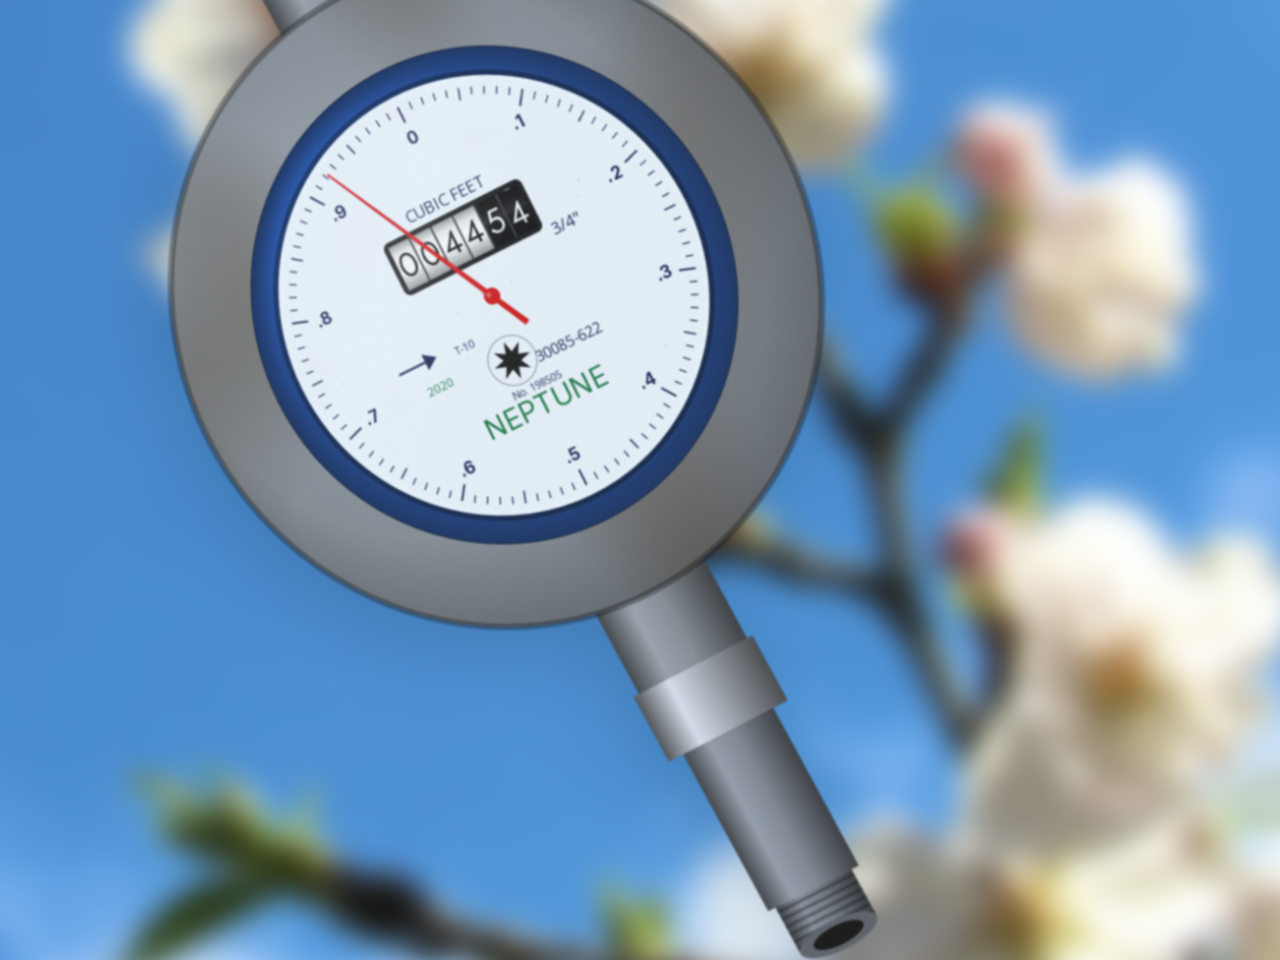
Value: 4453.92 (ft³)
